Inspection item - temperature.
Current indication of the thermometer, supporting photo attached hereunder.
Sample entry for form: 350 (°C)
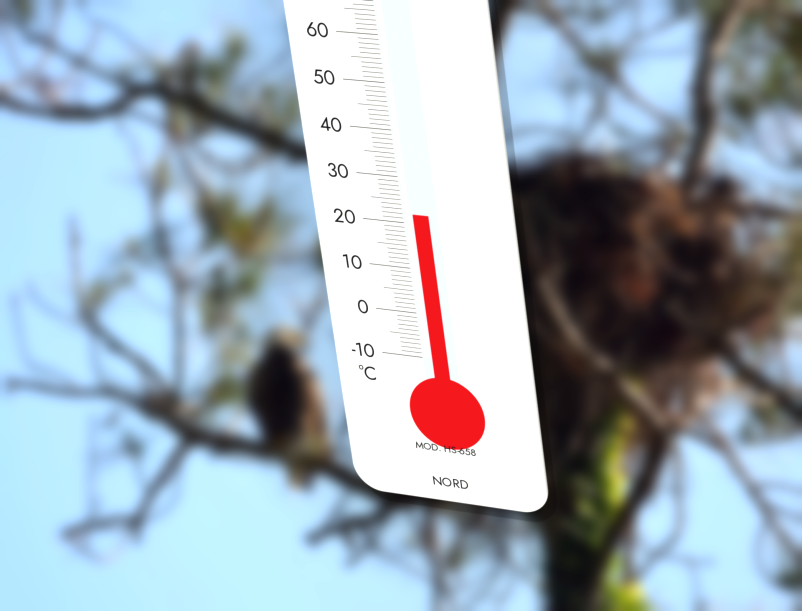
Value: 22 (°C)
